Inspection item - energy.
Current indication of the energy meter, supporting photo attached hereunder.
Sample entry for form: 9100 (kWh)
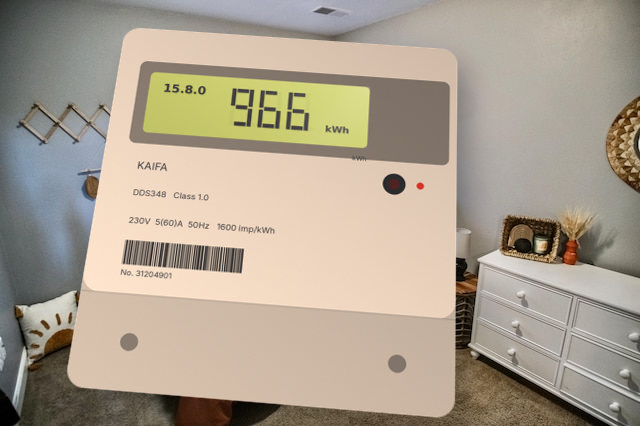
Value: 966 (kWh)
